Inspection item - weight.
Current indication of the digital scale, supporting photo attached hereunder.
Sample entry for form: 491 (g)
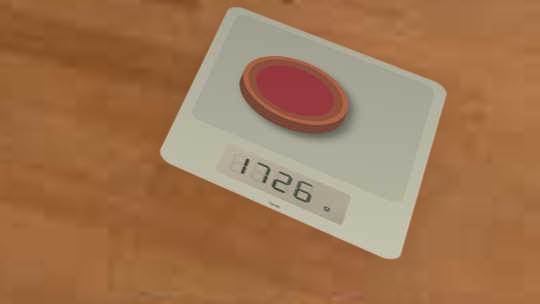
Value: 1726 (g)
